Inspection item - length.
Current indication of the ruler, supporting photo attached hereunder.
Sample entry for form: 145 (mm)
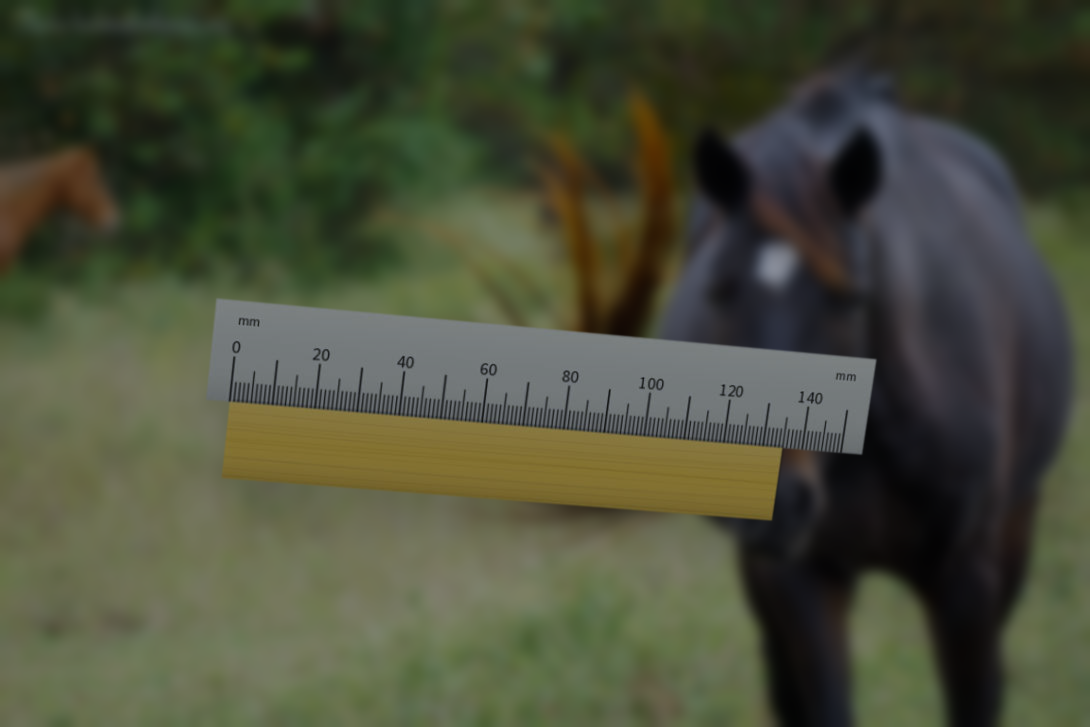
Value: 135 (mm)
